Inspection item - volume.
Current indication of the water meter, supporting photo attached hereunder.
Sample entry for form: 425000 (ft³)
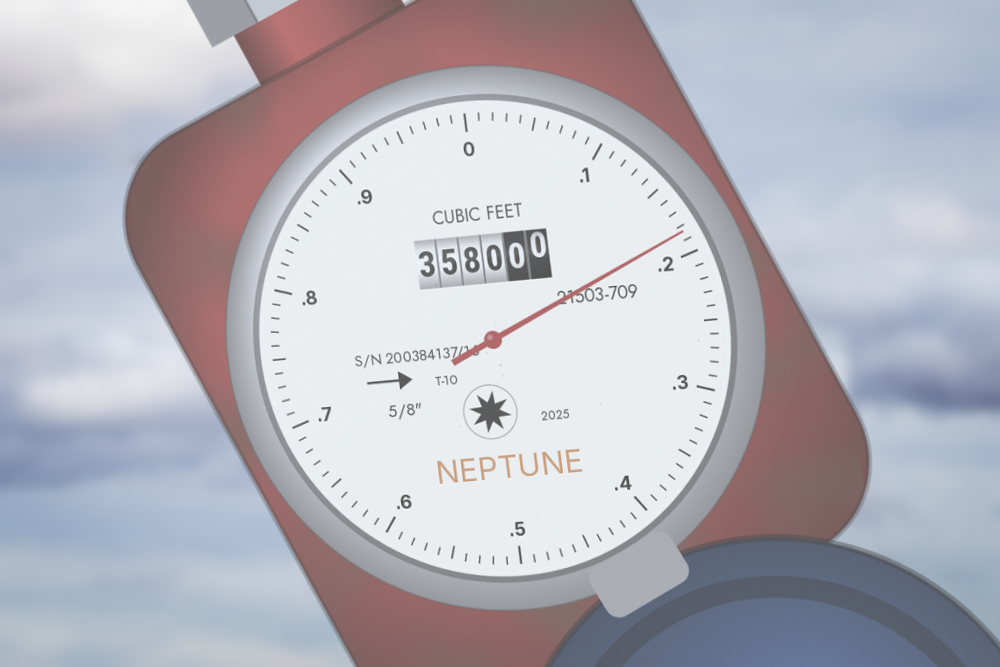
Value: 358000.18 (ft³)
